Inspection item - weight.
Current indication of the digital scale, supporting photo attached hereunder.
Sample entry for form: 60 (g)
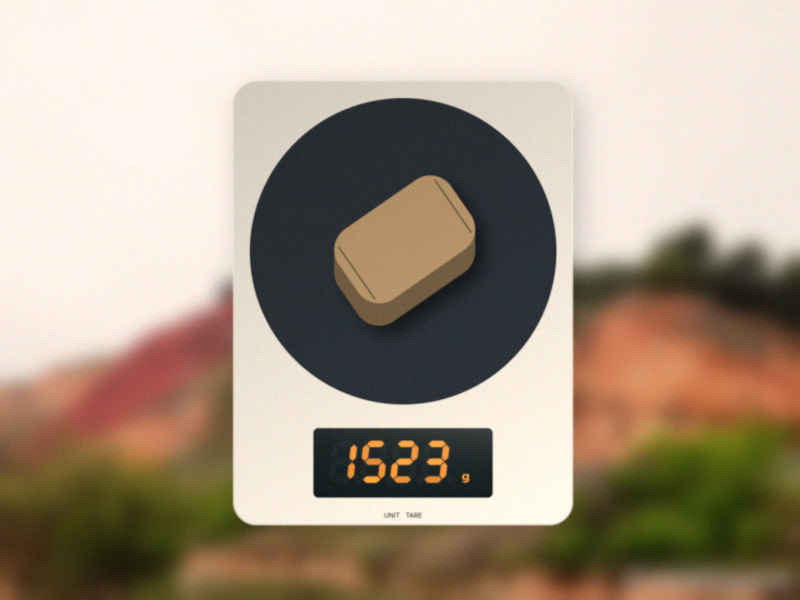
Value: 1523 (g)
